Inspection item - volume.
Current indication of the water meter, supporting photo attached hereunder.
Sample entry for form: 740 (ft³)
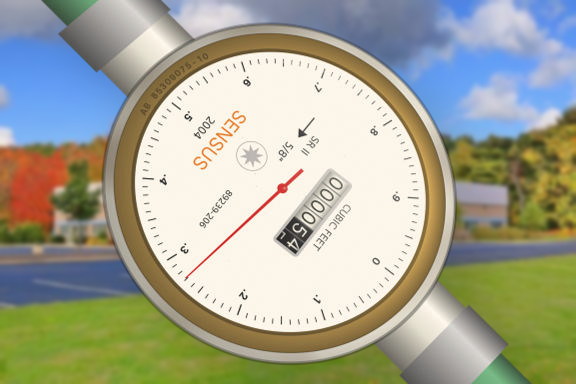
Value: 54.27 (ft³)
